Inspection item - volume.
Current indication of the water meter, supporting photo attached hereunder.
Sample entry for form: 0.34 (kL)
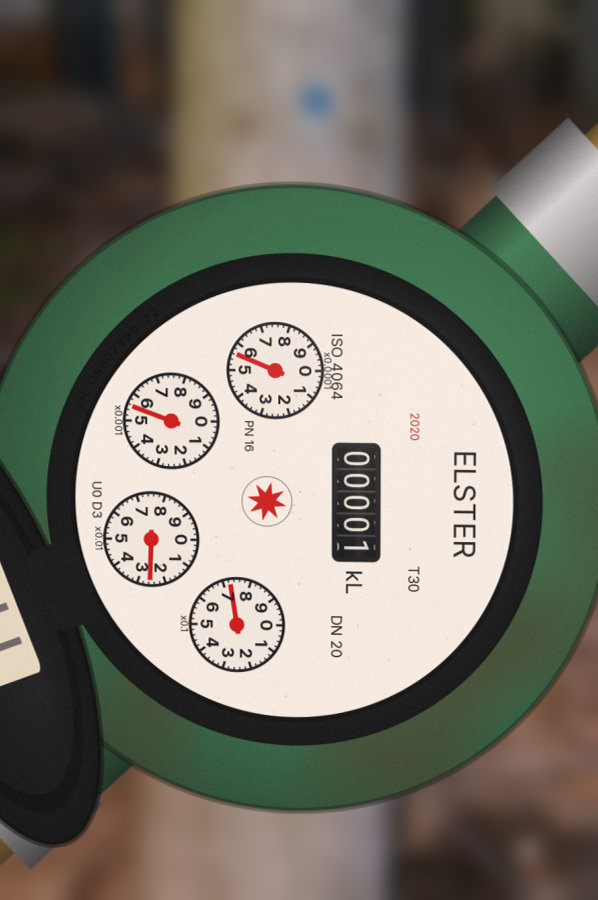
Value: 1.7255 (kL)
